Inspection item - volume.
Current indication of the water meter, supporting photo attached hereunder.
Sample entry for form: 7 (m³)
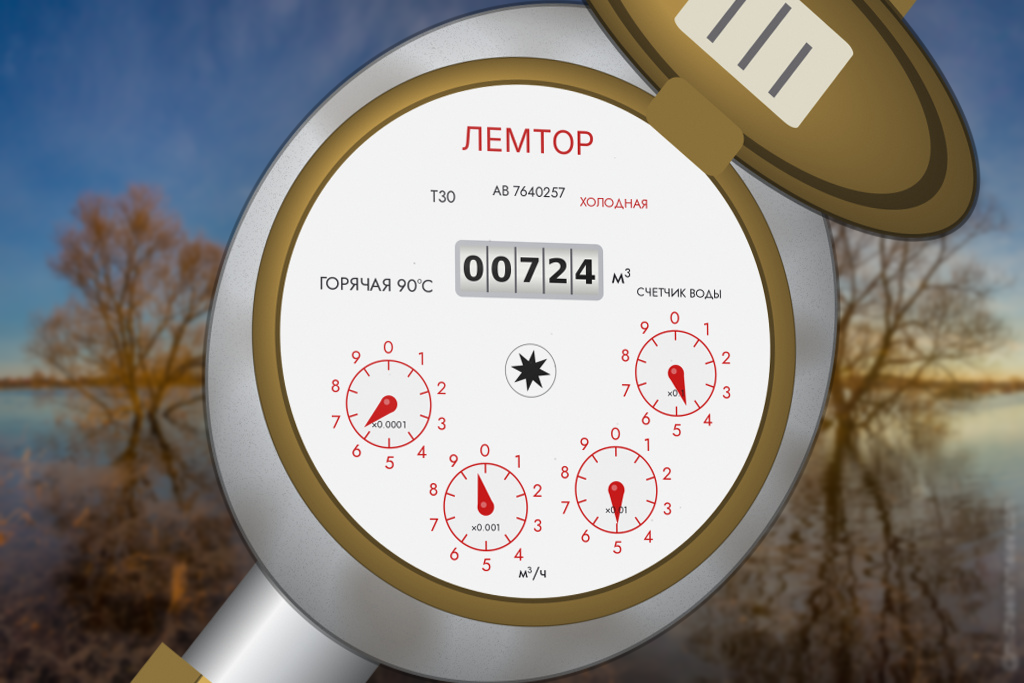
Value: 724.4496 (m³)
